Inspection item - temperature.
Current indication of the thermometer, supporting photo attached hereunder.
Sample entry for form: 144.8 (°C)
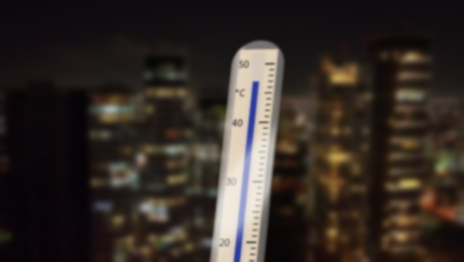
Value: 47 (°C)
